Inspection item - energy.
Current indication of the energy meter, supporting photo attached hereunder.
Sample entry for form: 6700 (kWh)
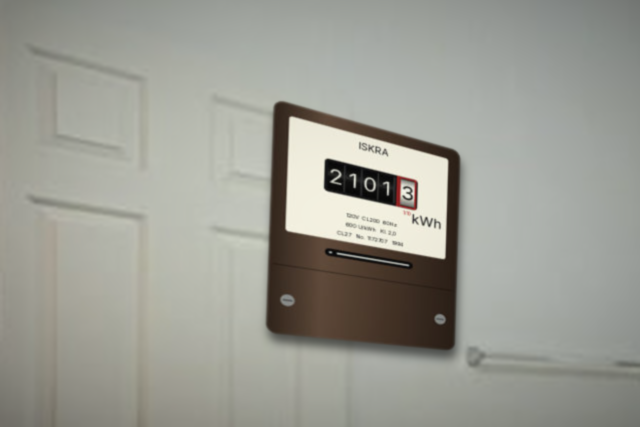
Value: 2101.3 (kWh)
